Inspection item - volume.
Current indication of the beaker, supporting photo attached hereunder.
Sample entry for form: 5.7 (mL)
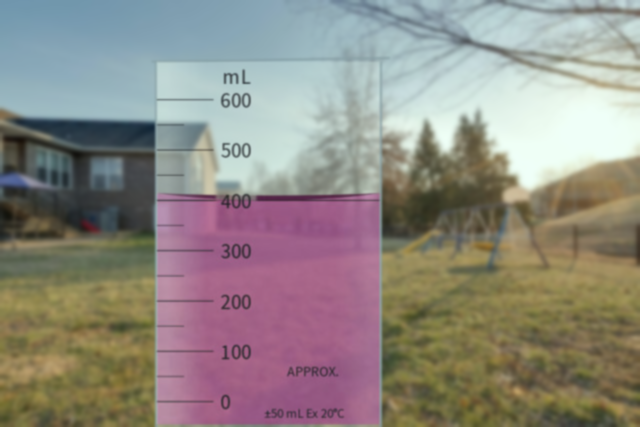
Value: 400 (mL)
